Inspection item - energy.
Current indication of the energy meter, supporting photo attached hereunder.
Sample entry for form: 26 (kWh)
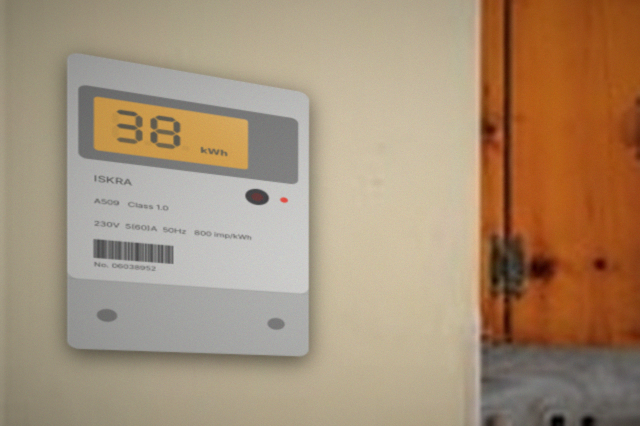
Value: 38 (kWh)
